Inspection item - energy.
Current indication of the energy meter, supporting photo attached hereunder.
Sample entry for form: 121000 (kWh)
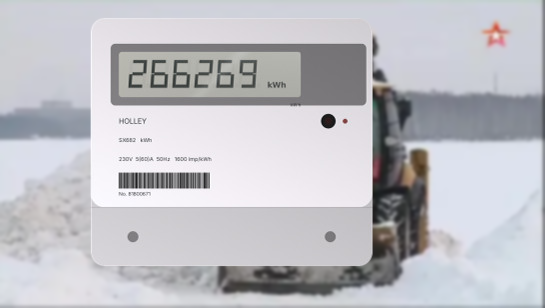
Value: 266269 (kWh)
